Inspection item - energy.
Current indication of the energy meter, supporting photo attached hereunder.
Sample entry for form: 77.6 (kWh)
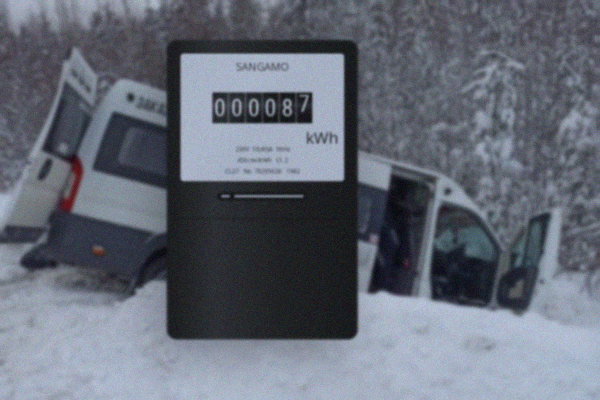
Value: 87 (kWh)
